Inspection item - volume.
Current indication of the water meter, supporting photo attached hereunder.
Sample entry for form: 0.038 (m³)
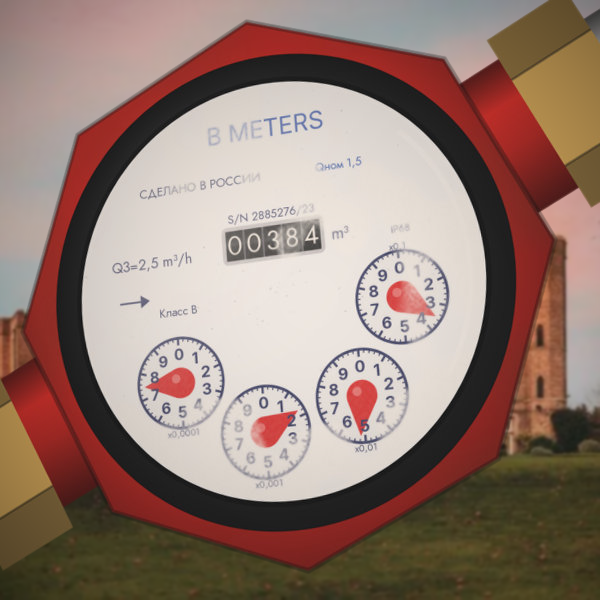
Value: 384.3517 (m³)
